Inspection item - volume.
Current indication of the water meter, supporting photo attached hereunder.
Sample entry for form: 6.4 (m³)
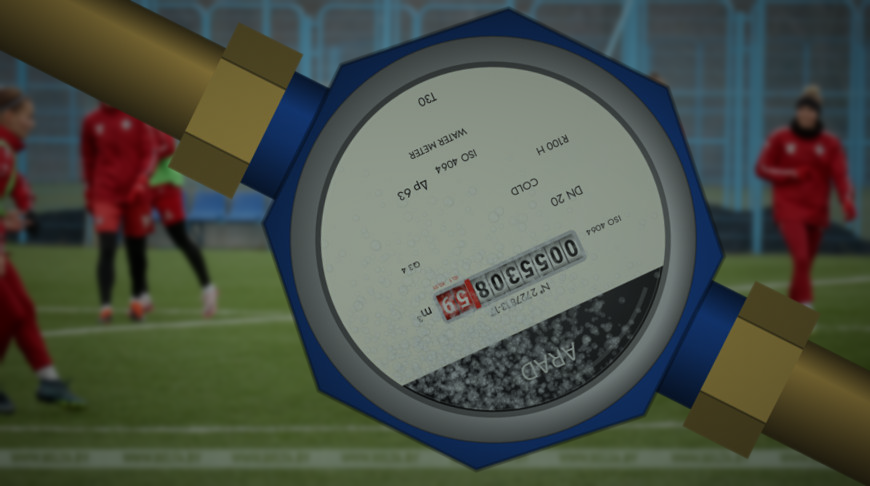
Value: 55308.59 (m³)
